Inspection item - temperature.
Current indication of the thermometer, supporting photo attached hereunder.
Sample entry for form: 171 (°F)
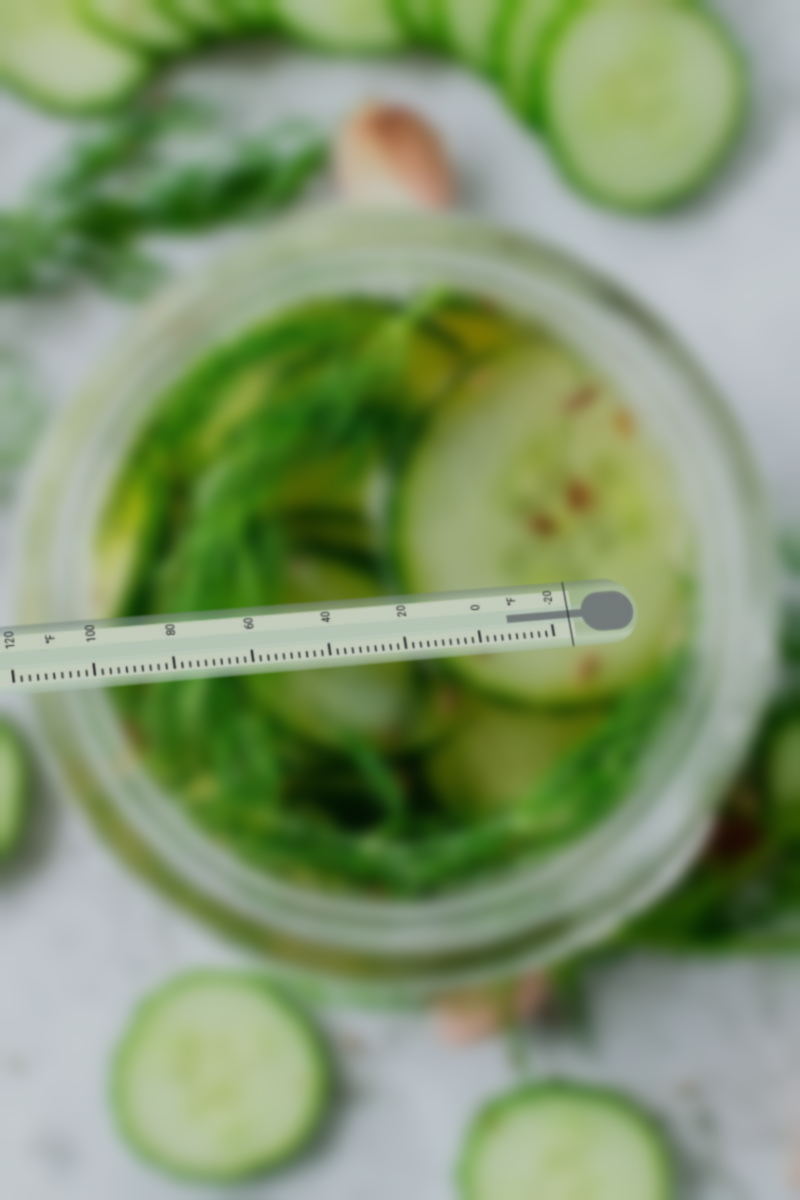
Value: -8 (°F)
